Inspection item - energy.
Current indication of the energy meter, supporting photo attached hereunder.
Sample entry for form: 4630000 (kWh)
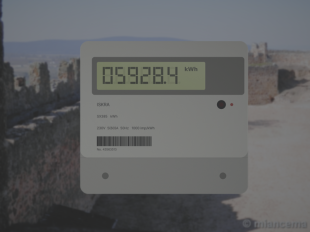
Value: 5928.4 (kWh)
